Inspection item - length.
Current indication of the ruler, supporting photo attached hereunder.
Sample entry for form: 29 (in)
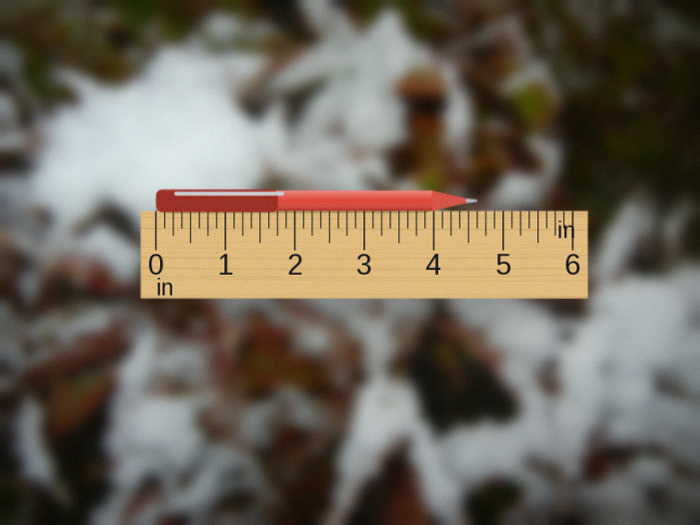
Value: 4.625 (in)
